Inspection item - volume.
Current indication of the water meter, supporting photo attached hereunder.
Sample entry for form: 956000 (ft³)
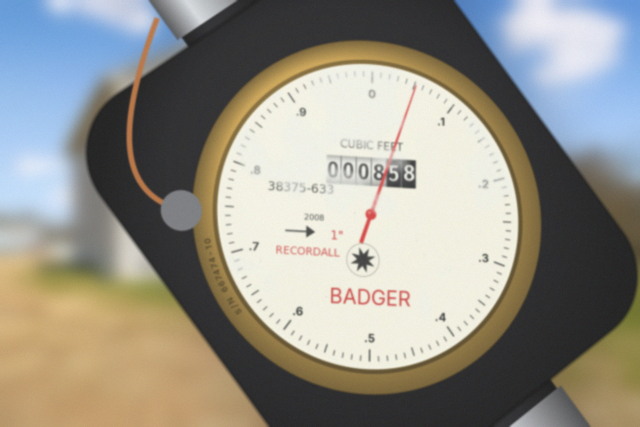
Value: 858.05 (ft³)
